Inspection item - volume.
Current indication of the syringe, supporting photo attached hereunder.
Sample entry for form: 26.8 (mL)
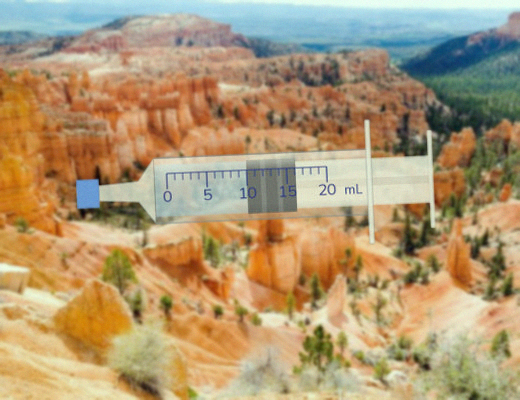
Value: 10 (mL)
